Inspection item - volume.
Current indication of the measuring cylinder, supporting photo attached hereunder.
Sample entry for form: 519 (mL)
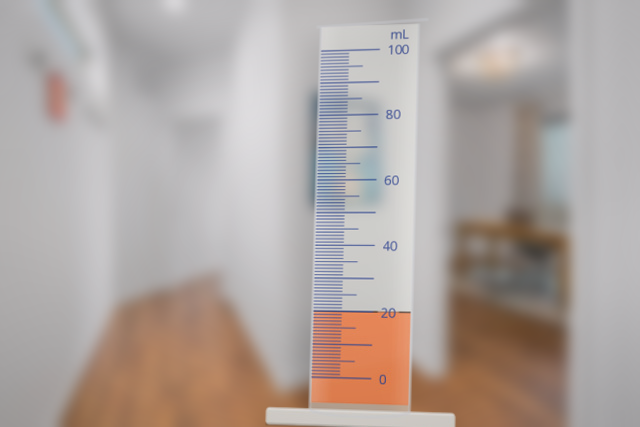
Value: 20 (mL)
